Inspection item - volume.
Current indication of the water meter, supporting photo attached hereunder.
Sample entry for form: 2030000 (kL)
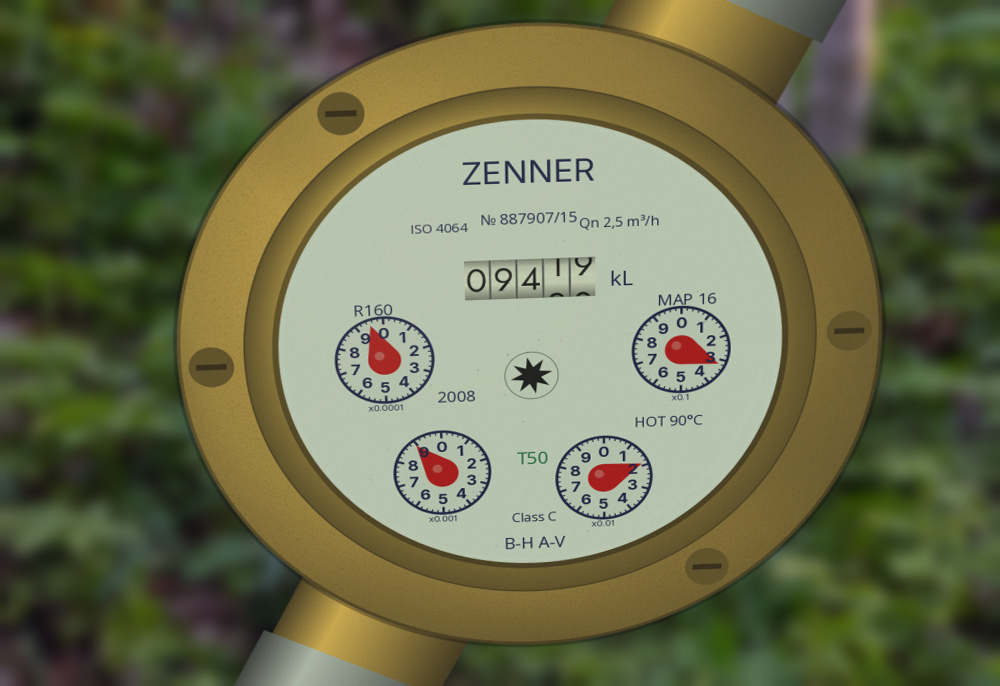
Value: 9419.3189 (kL)
